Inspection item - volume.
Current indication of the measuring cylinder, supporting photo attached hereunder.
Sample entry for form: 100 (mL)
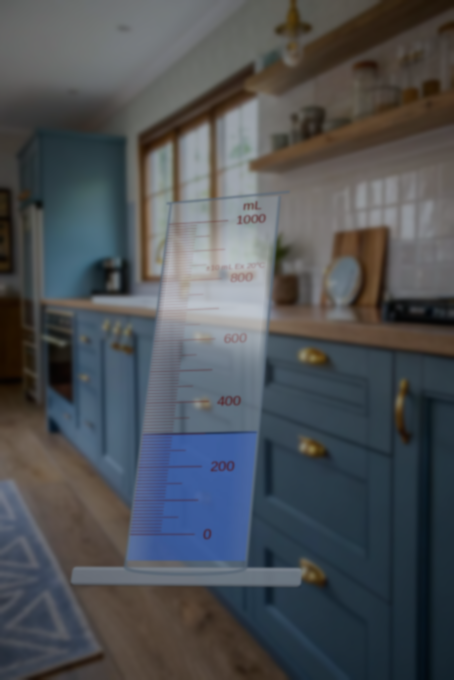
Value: 300 (mL)
